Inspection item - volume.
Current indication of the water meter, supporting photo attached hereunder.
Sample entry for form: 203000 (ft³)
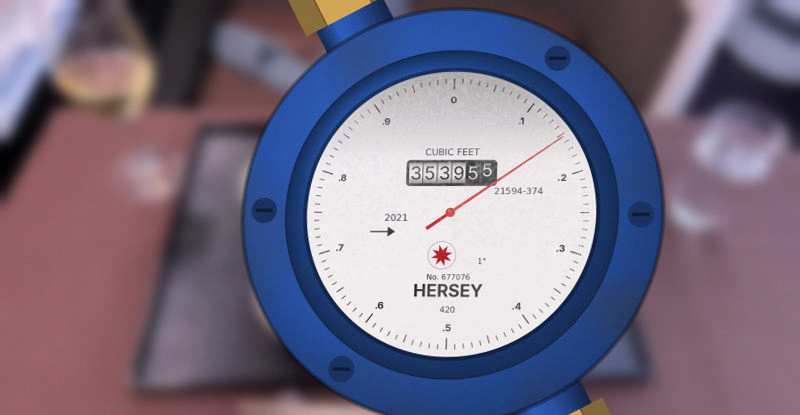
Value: 353955.15 (ft³)
